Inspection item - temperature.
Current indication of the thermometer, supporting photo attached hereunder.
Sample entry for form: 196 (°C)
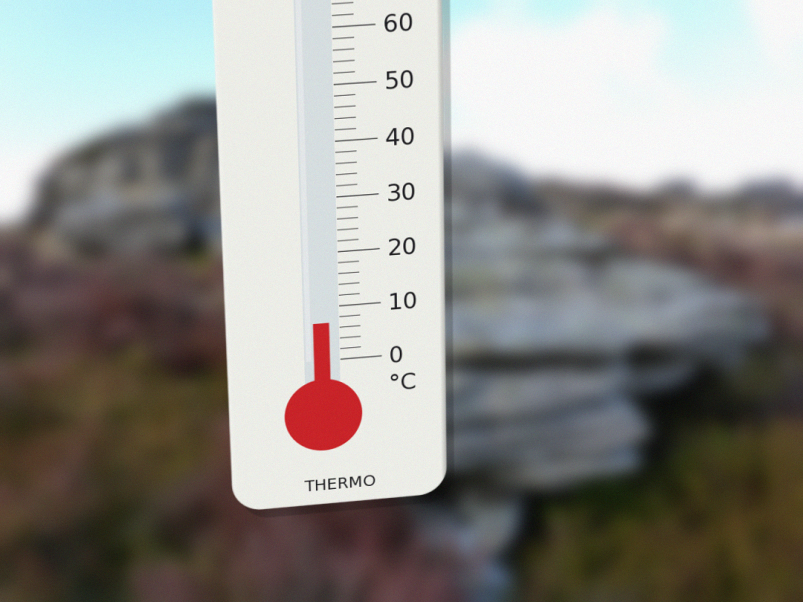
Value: 7 (°C)
